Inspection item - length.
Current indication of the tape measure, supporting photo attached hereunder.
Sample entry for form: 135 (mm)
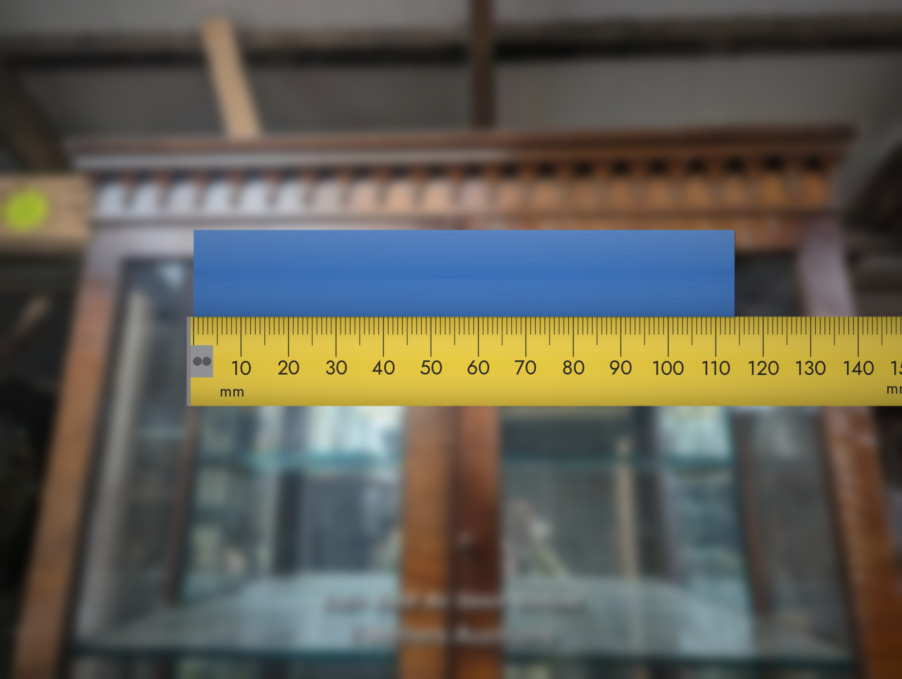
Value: 114 (mm)
